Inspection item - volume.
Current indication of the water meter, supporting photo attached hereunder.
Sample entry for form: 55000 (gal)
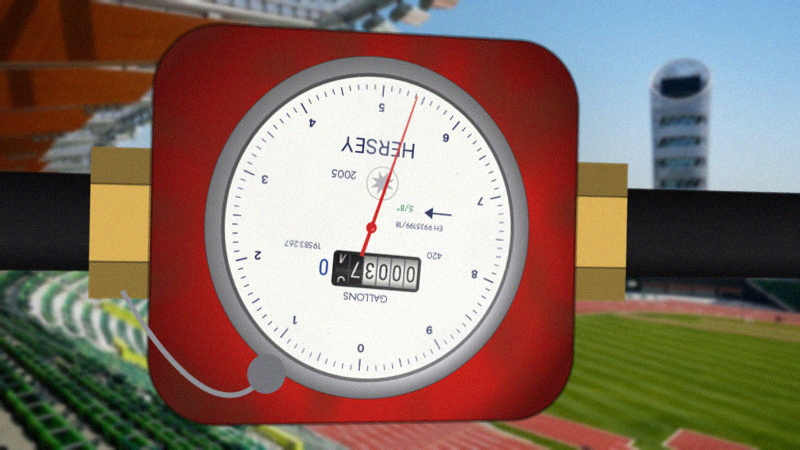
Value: 3735.4 (gal)
